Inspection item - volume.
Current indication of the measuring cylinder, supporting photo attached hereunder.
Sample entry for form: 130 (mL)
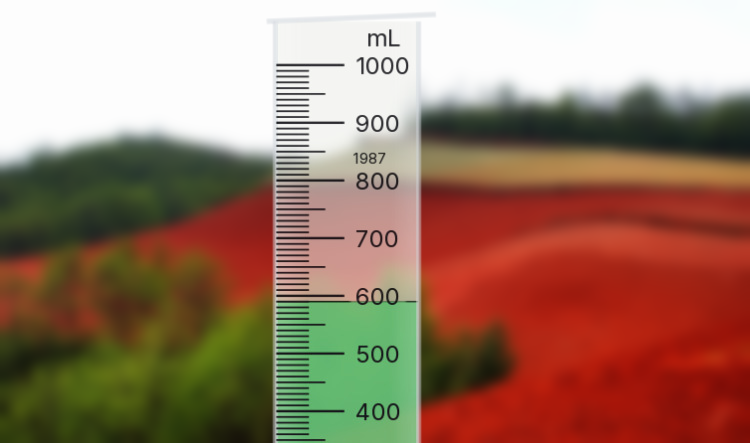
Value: 590 (mL)
